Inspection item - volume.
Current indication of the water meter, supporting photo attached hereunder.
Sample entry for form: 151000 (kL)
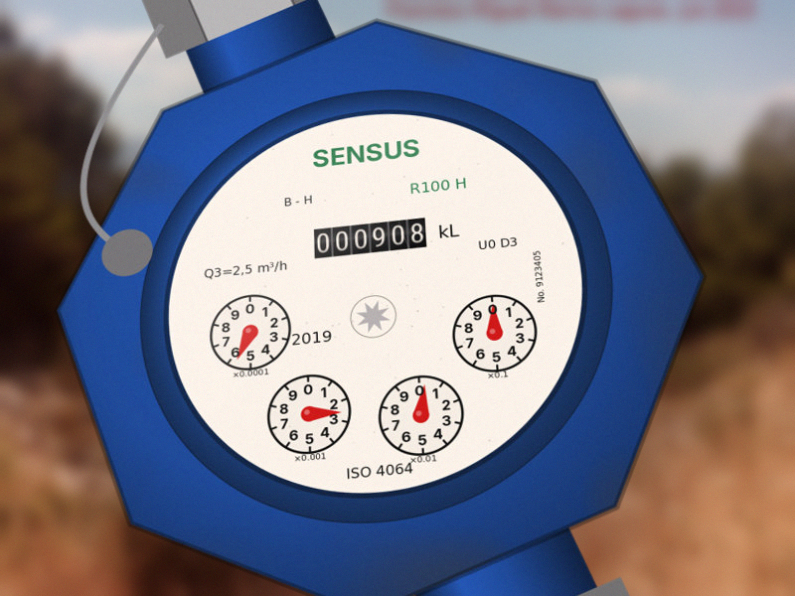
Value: 908.0025 (kL)
